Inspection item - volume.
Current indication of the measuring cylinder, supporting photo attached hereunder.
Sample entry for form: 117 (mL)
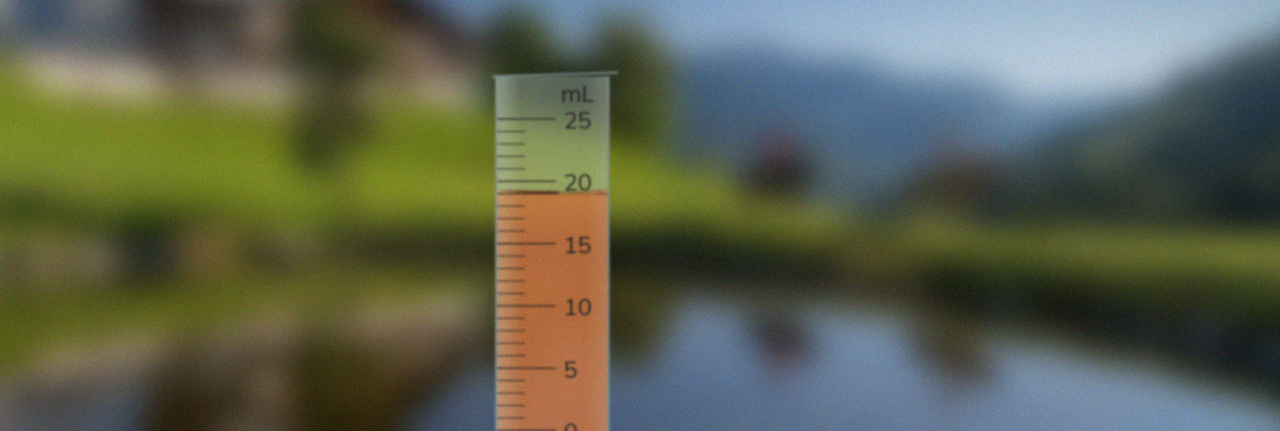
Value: 19 (mL)
